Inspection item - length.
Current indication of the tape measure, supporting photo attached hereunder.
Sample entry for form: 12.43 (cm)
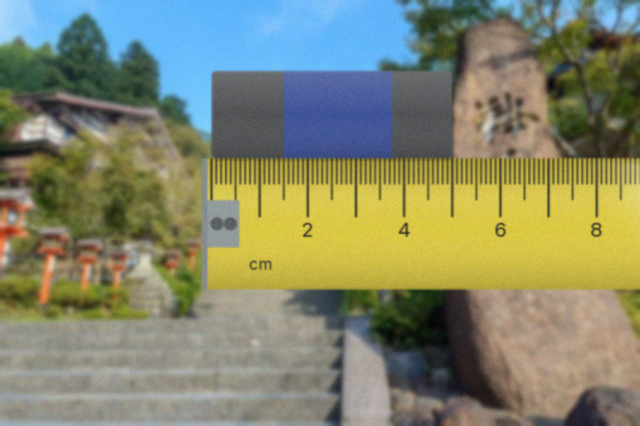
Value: 5 (cm)
